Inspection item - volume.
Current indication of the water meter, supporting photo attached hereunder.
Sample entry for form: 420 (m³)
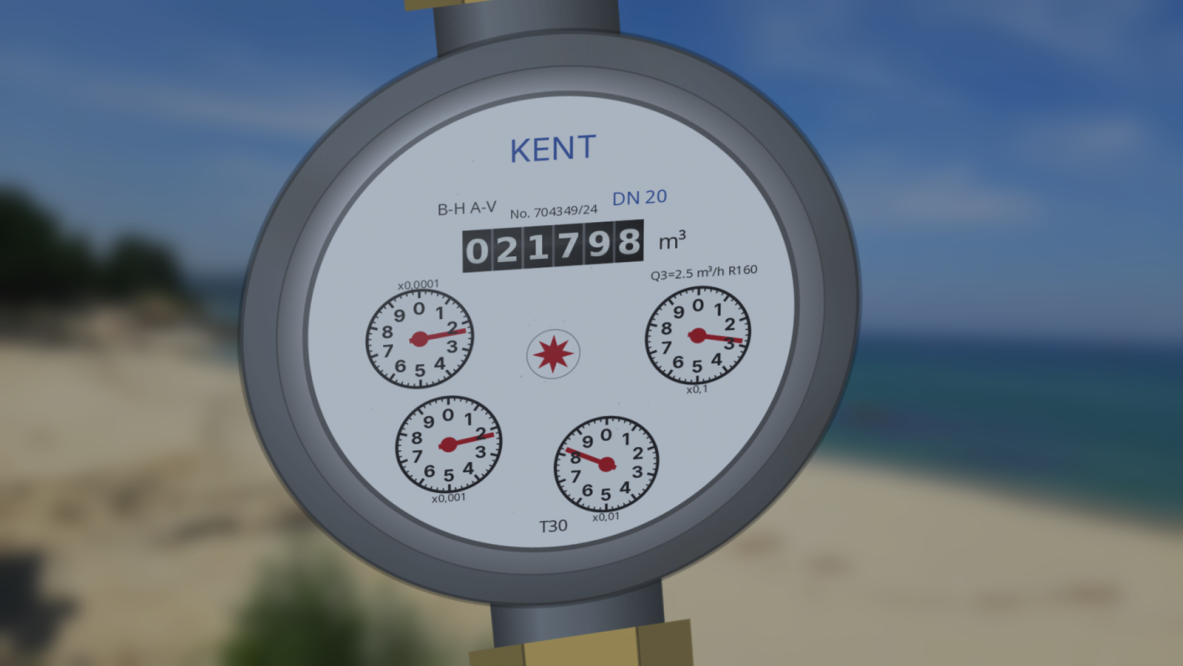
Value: 21798.2822 (m³)
